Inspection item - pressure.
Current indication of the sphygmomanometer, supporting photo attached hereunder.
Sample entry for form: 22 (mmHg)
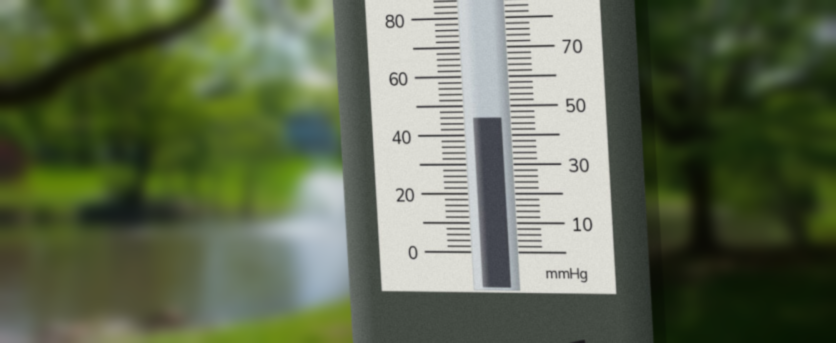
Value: 46 (mmHg)
